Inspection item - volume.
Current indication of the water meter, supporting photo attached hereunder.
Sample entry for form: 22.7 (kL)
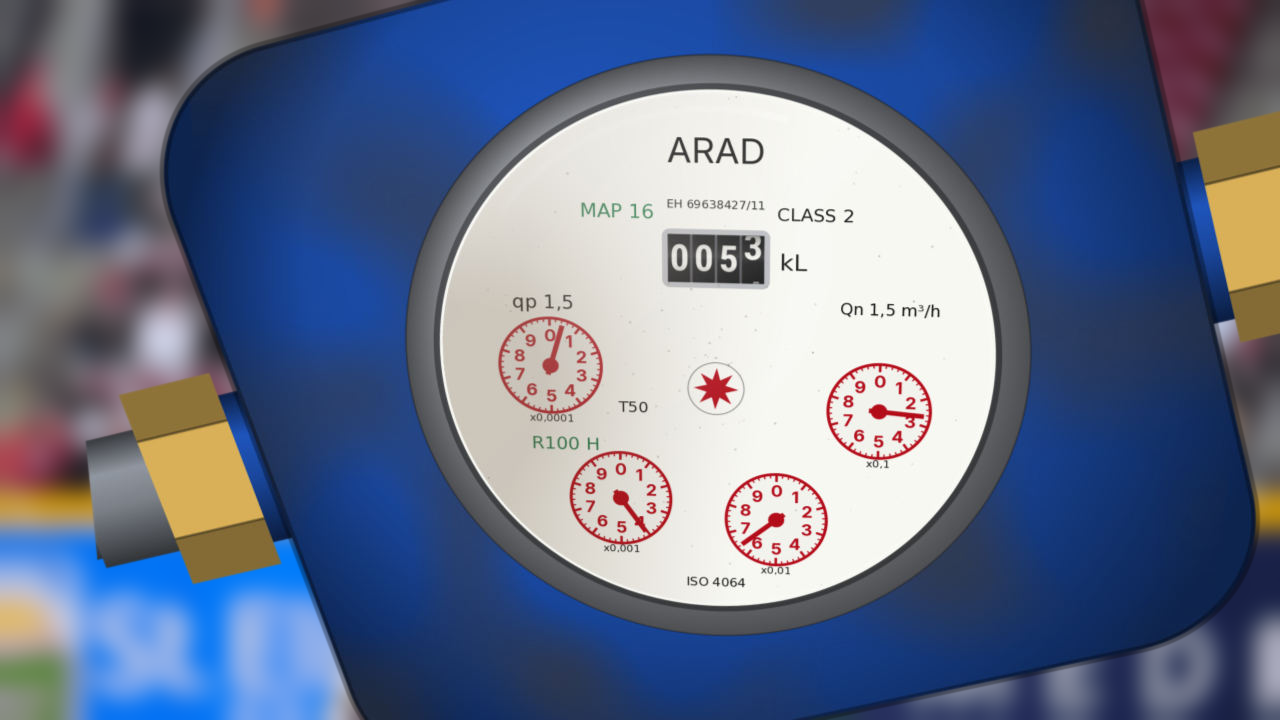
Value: 53.2640 (kL)
